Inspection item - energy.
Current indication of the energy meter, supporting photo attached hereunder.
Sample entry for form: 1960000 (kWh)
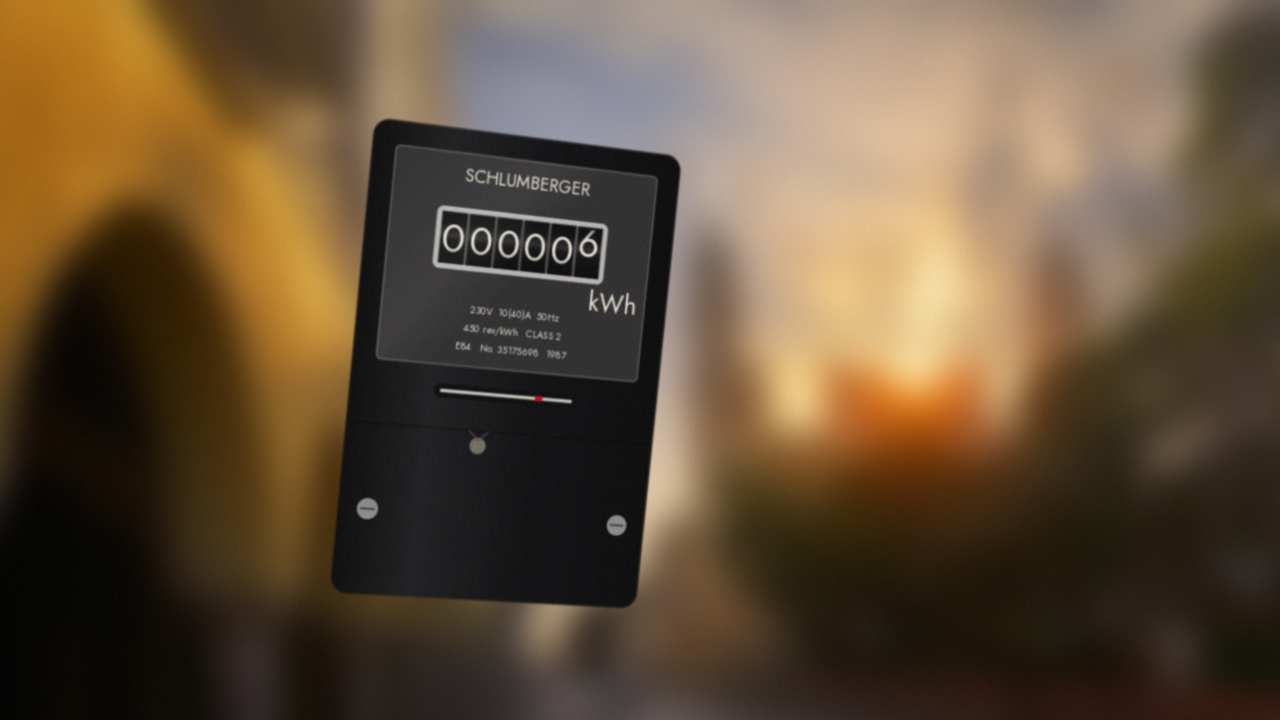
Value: 6 (kWh)
